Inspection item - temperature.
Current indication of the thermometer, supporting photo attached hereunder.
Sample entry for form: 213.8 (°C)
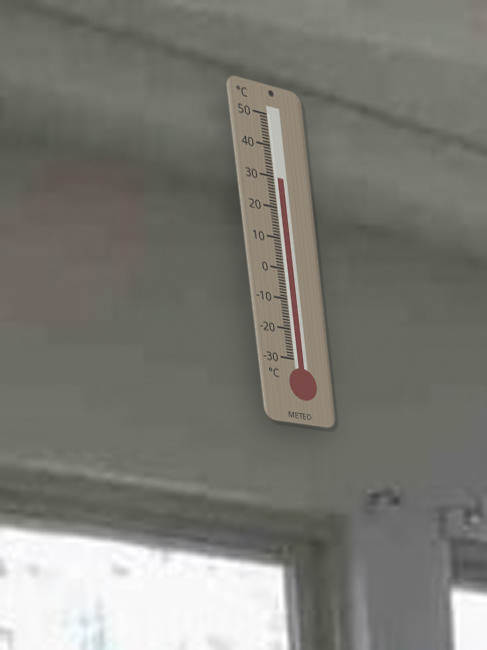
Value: 30 (°C)
